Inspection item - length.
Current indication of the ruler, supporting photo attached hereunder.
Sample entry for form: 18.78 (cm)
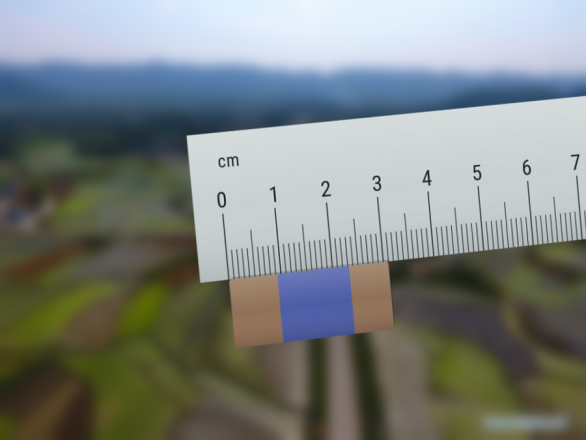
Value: 3.1 (cm)
